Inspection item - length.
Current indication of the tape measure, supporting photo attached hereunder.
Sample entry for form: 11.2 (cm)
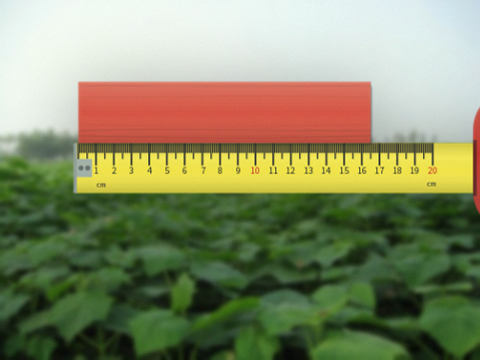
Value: 16.5 (cm)
